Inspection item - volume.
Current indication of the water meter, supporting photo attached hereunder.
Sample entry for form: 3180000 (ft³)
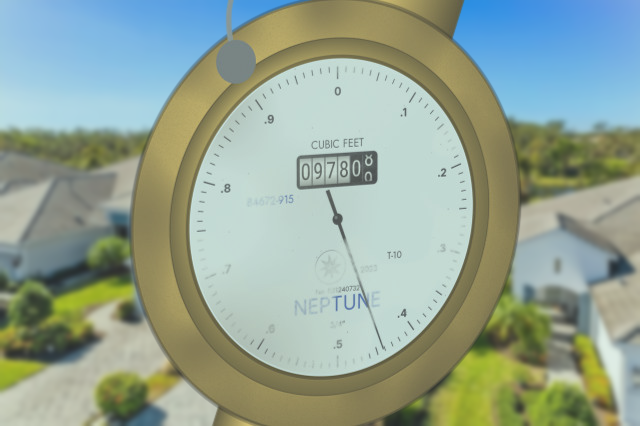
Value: 97808.44 (ft³)
